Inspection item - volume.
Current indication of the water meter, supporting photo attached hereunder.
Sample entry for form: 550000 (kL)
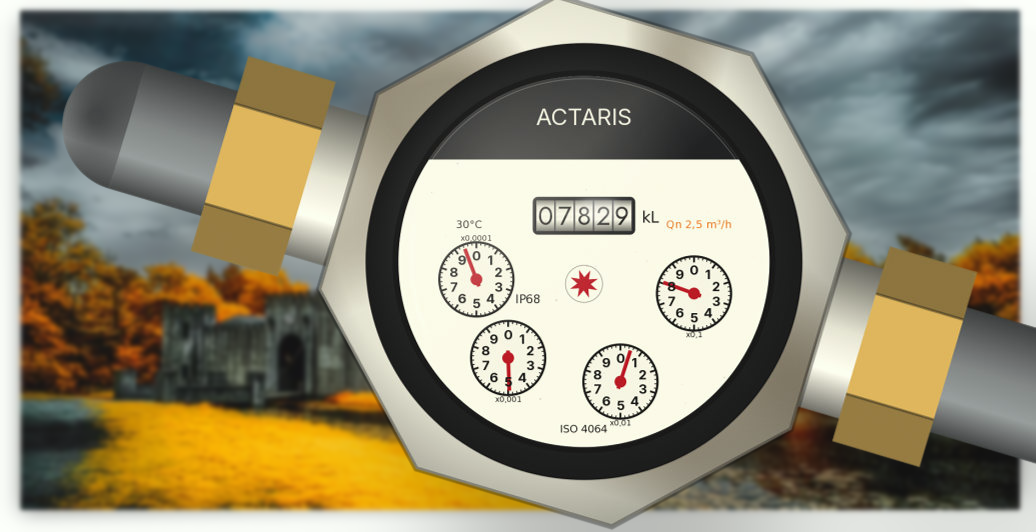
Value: 7829.8049 (kL)
